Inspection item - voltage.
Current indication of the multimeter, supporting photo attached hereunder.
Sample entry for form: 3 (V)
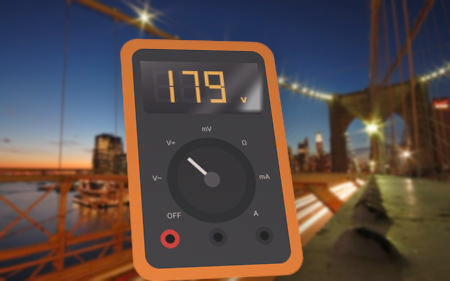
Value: 179 (V)
